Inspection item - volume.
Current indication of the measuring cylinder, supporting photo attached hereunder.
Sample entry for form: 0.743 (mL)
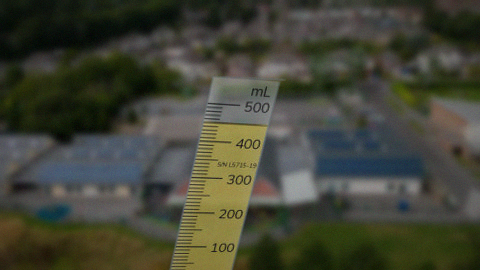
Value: 450 (mL)
